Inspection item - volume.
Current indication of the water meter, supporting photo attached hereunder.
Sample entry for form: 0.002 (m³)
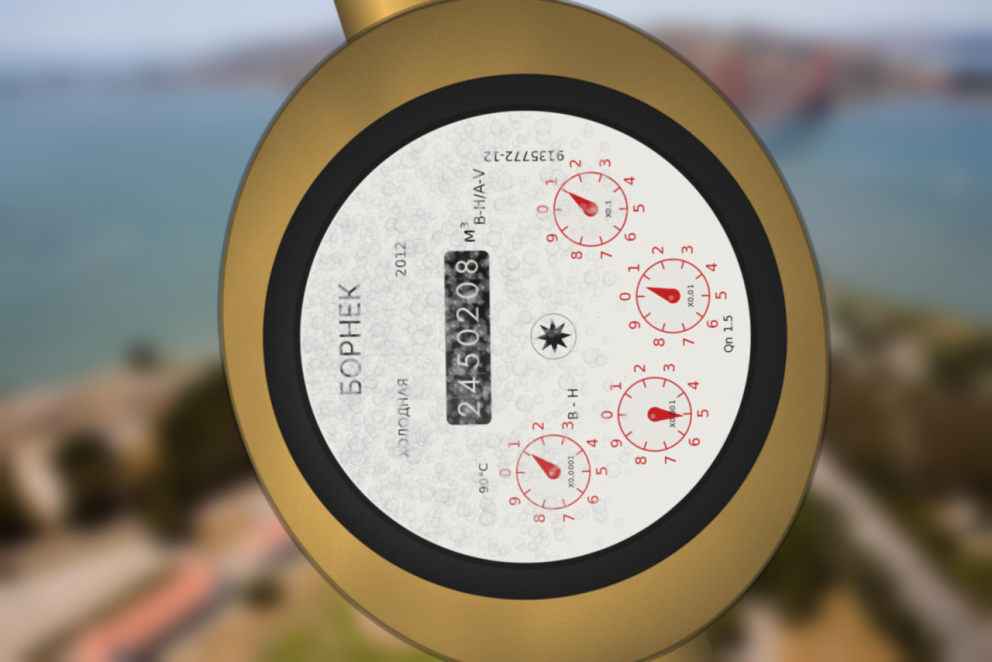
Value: 2450208.1051 (m³)
